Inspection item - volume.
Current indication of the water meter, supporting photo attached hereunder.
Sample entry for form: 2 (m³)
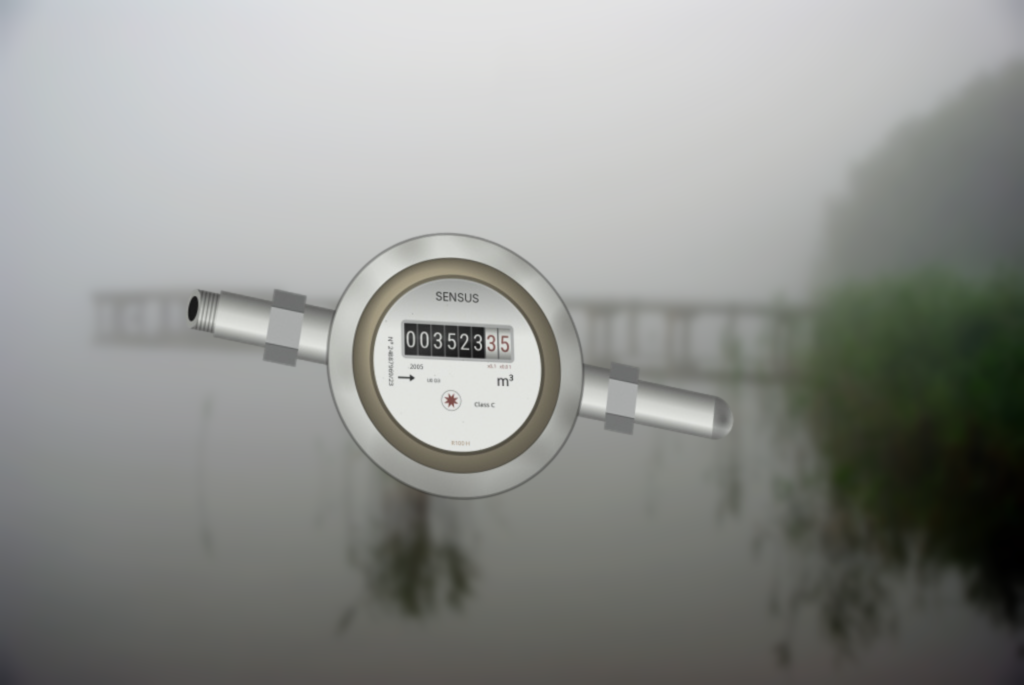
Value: 3523.35 (m³)
